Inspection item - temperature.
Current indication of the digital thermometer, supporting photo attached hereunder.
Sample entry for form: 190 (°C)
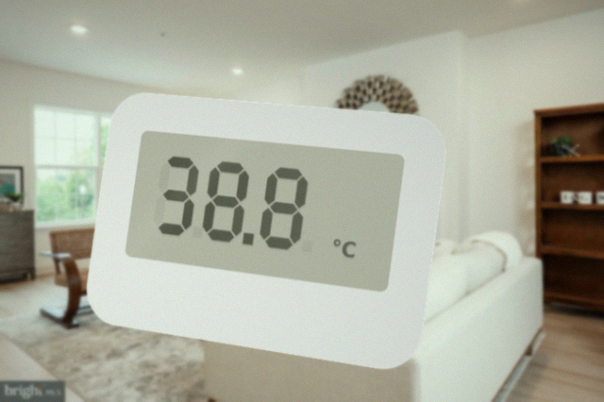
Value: 38.8 (°C)
